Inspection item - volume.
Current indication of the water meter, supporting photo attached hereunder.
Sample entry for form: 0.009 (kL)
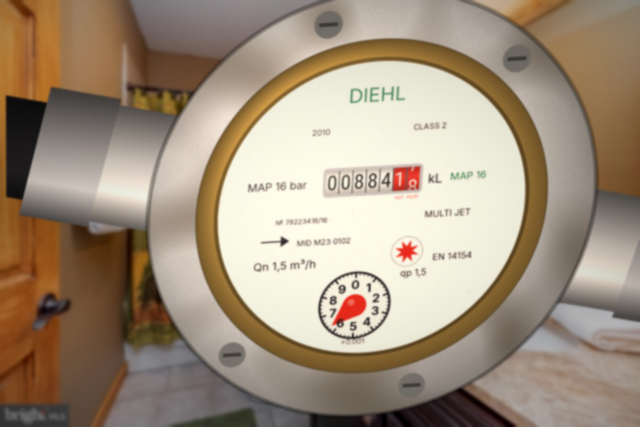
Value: 884.176 (kL)
